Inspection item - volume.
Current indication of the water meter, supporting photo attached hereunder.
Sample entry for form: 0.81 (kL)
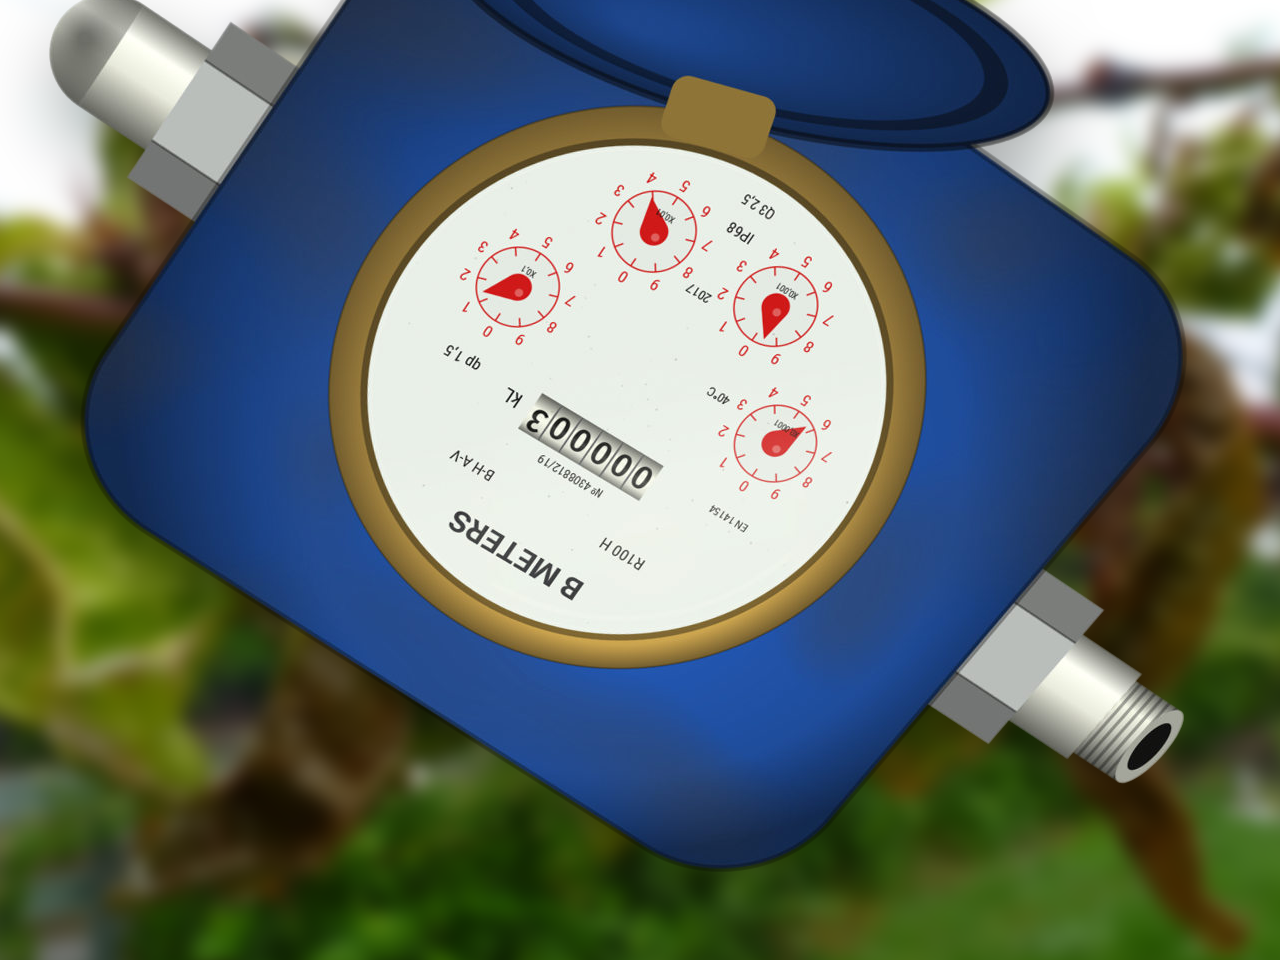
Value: 3.1395 (kL)
